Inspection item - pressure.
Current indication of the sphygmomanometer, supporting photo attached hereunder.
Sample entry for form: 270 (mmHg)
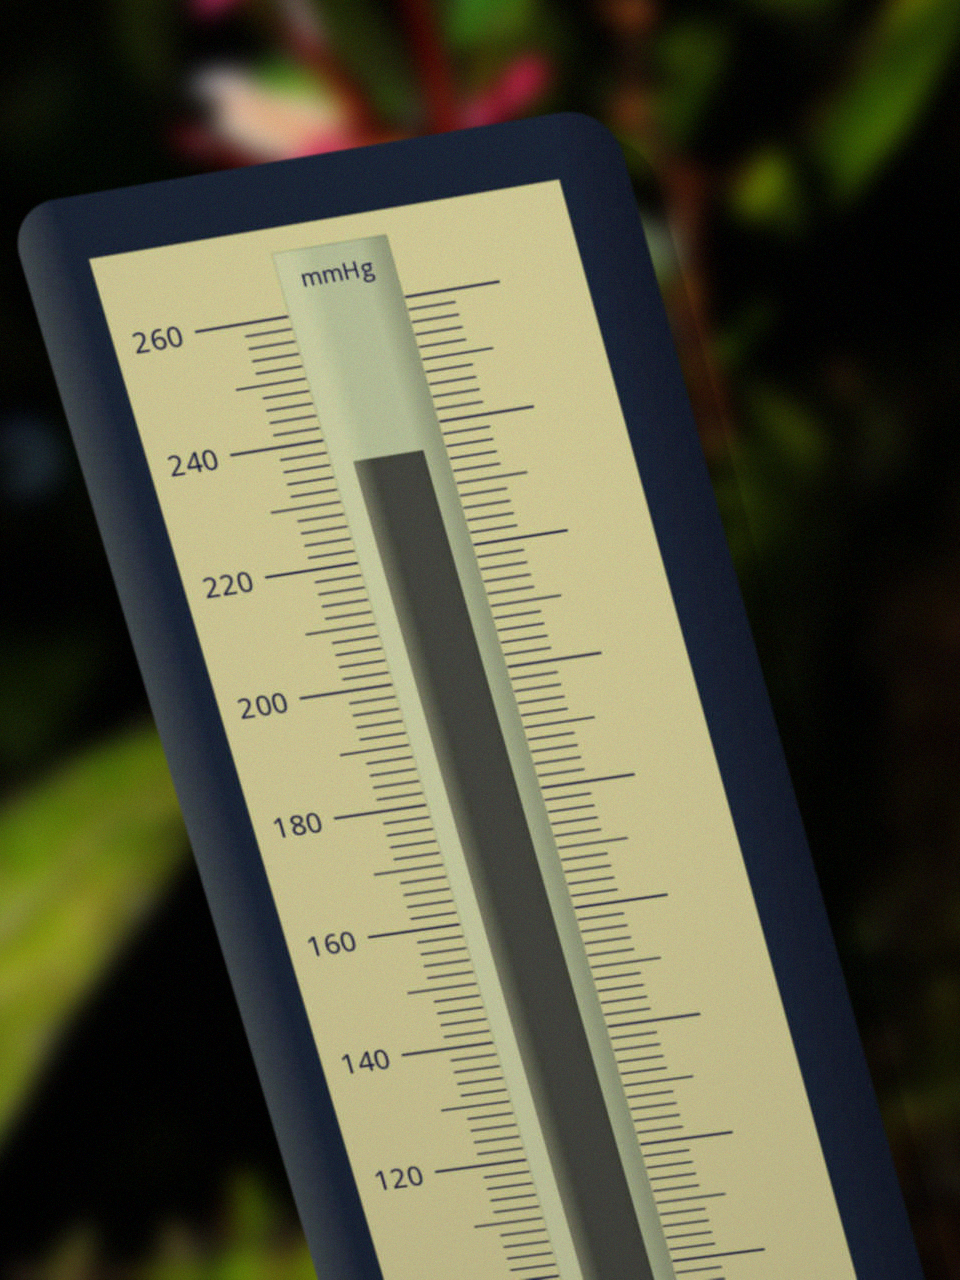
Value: 236 (mmHg)
